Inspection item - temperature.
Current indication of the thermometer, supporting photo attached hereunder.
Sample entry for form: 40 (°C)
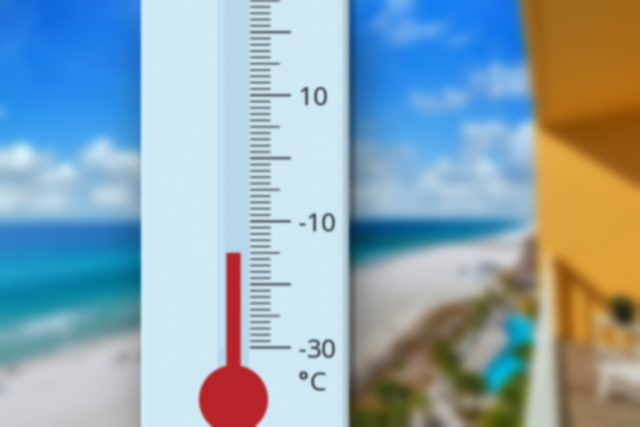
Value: -15 (°C)
